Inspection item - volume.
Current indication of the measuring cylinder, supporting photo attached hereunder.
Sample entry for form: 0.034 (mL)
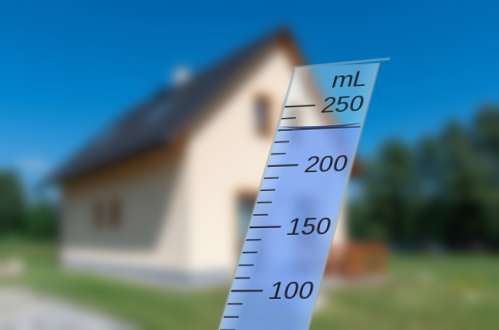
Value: 230 (mL)
